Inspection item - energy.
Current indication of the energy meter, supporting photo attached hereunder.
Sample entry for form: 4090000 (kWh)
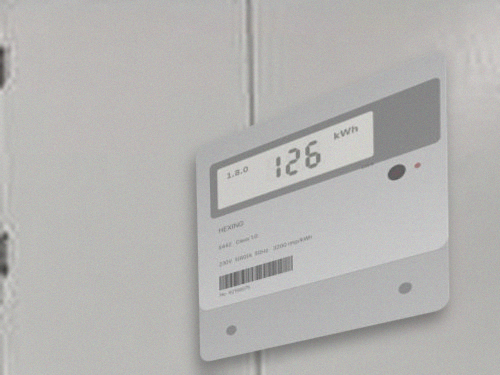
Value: 126 (kWh)
